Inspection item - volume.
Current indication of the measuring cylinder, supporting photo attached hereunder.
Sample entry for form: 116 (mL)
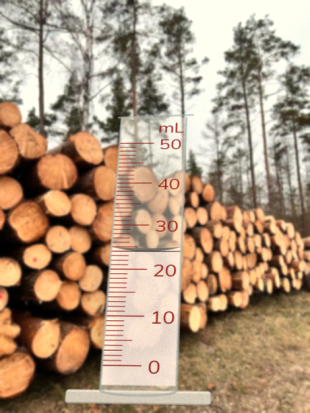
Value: 24 (mL)
